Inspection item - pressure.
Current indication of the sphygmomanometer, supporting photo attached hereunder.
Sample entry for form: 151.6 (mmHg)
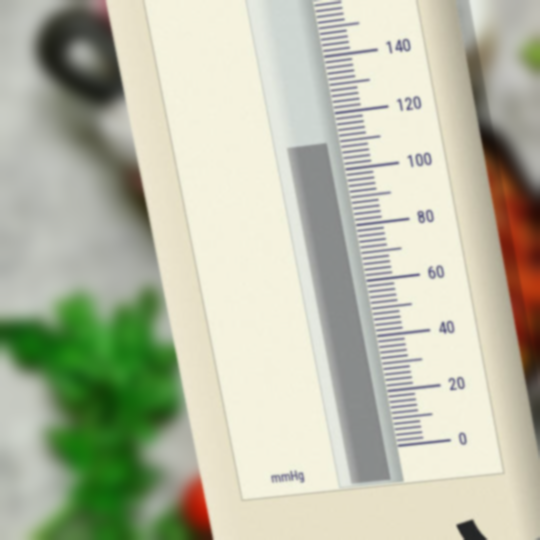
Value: 110 (mmHg)
